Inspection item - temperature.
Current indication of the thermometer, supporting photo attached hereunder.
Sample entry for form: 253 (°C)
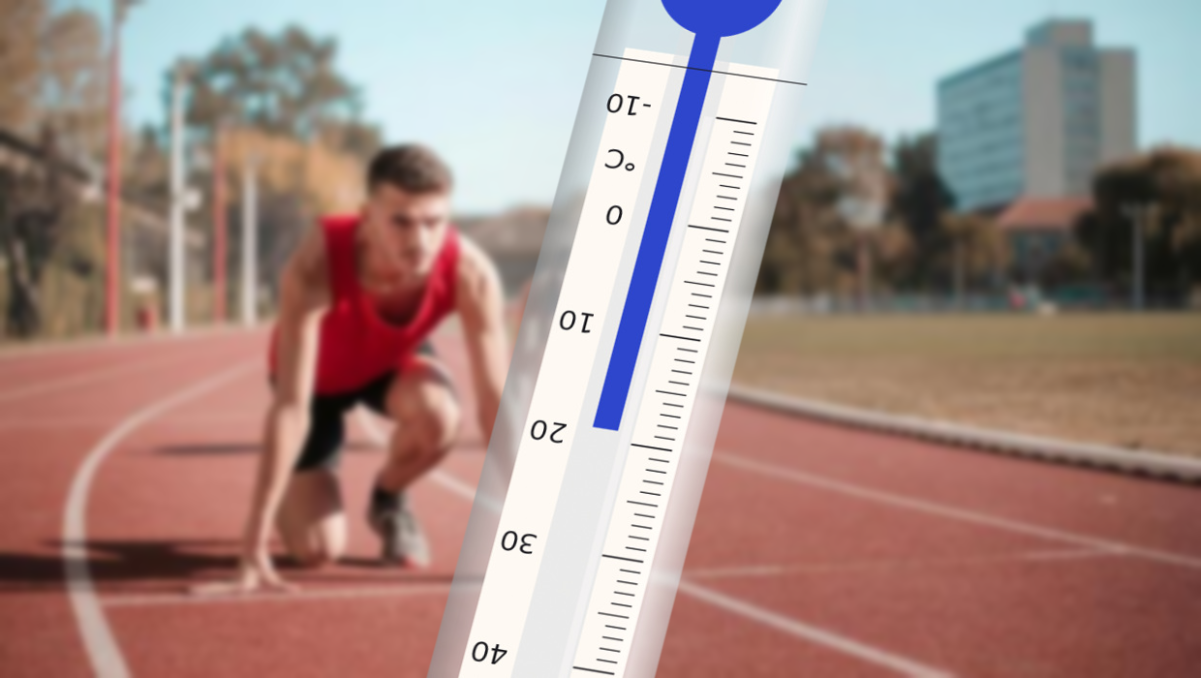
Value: 19 (°C)
